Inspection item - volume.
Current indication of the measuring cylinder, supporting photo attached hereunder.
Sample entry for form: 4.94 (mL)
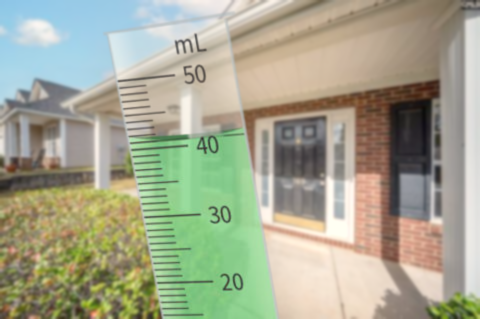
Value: 41 (mL)
